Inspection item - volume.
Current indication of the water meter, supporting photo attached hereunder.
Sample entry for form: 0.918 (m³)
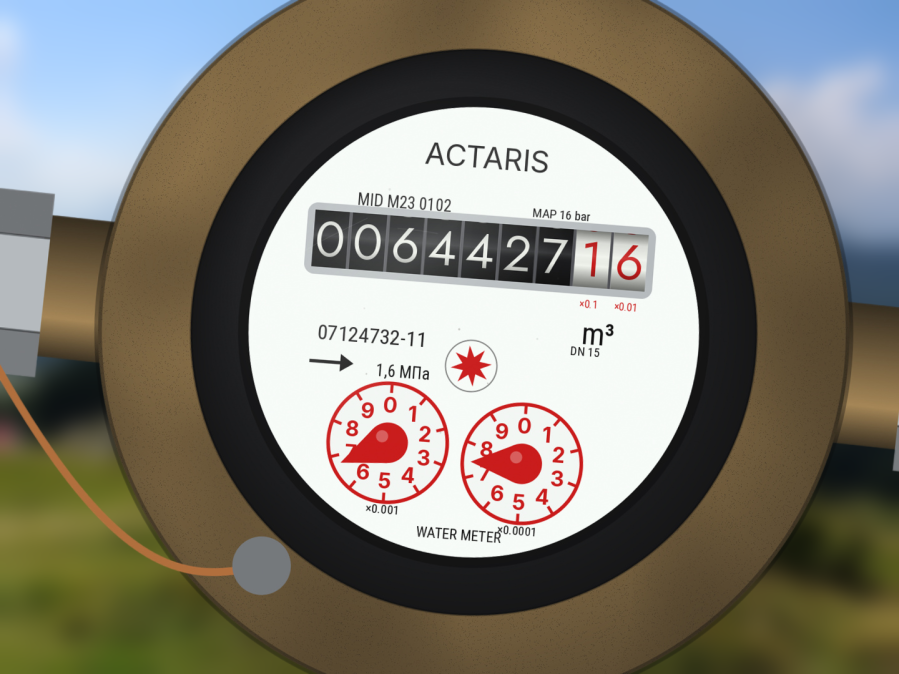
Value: 64427.1667 (m³)
